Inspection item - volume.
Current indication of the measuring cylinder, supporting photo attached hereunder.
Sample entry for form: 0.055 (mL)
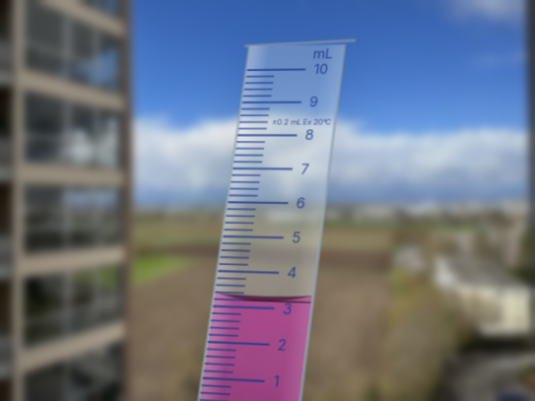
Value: 3.2 (mL)
